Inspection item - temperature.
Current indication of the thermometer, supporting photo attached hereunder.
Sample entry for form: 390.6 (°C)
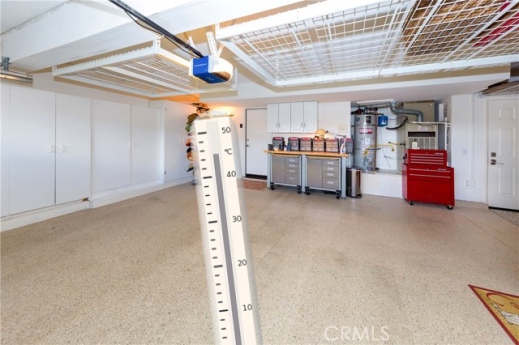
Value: 45 (°C)
